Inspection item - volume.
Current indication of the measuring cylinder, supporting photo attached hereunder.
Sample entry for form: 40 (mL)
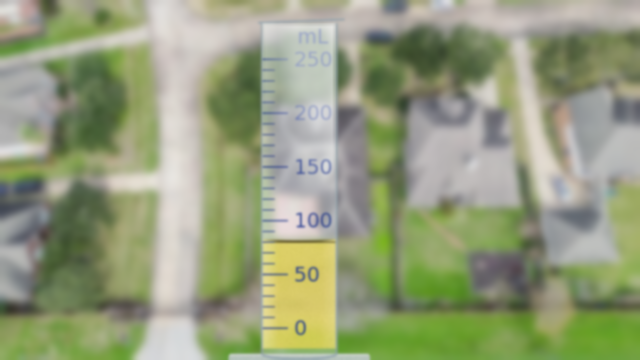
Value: 80 (mL)
